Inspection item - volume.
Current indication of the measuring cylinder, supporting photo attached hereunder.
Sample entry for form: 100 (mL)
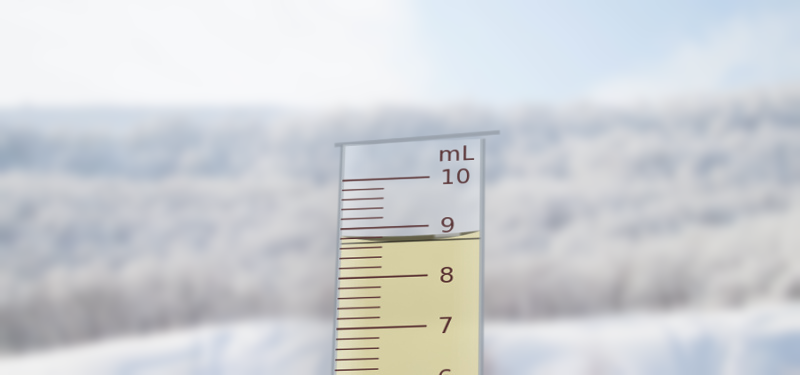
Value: 8.7 (mL)
